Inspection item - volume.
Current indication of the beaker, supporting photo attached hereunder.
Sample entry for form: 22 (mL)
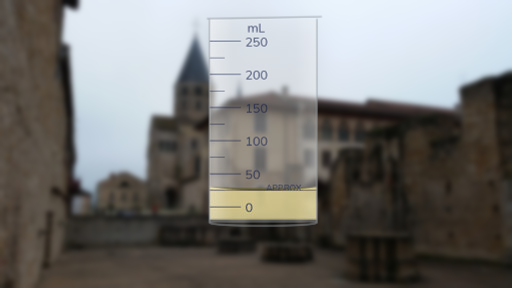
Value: 25 (mL)
